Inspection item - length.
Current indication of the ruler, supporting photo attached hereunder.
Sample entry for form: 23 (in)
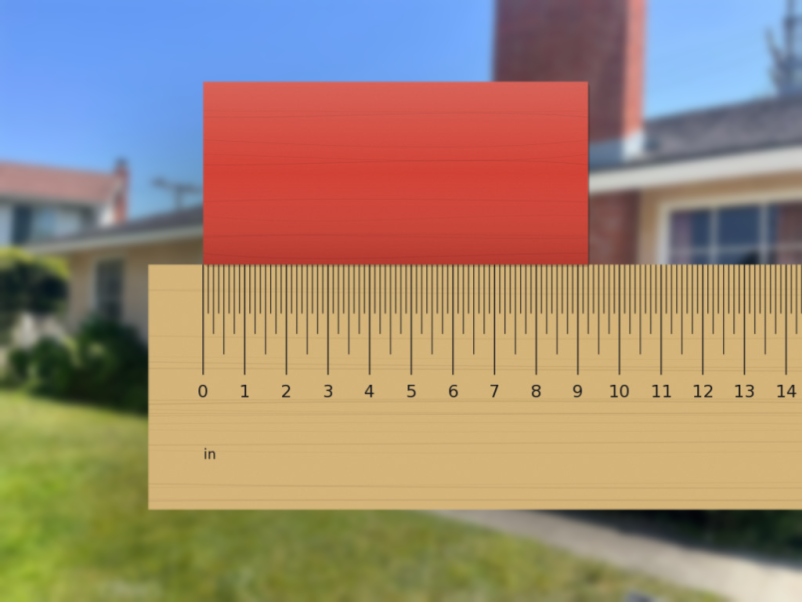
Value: 9.25 (in)
